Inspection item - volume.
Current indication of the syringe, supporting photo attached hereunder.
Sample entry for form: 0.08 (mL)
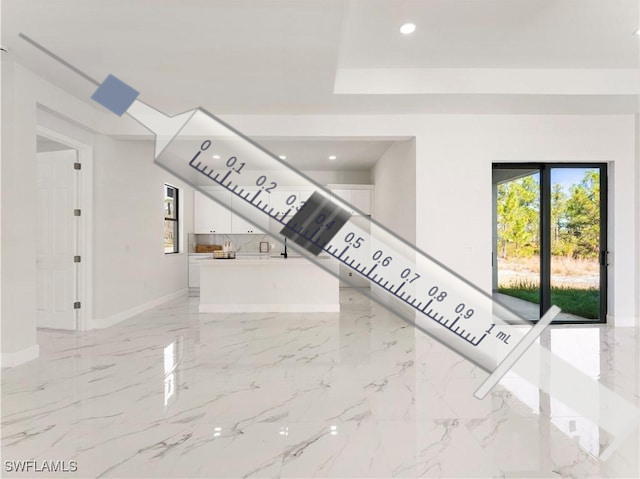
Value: 0.32 (mL)
